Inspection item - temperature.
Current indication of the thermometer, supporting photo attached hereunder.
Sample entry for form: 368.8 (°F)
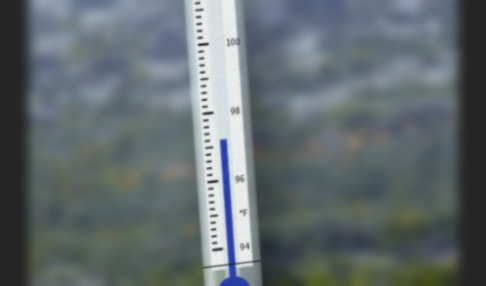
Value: 97.2 (°F)
